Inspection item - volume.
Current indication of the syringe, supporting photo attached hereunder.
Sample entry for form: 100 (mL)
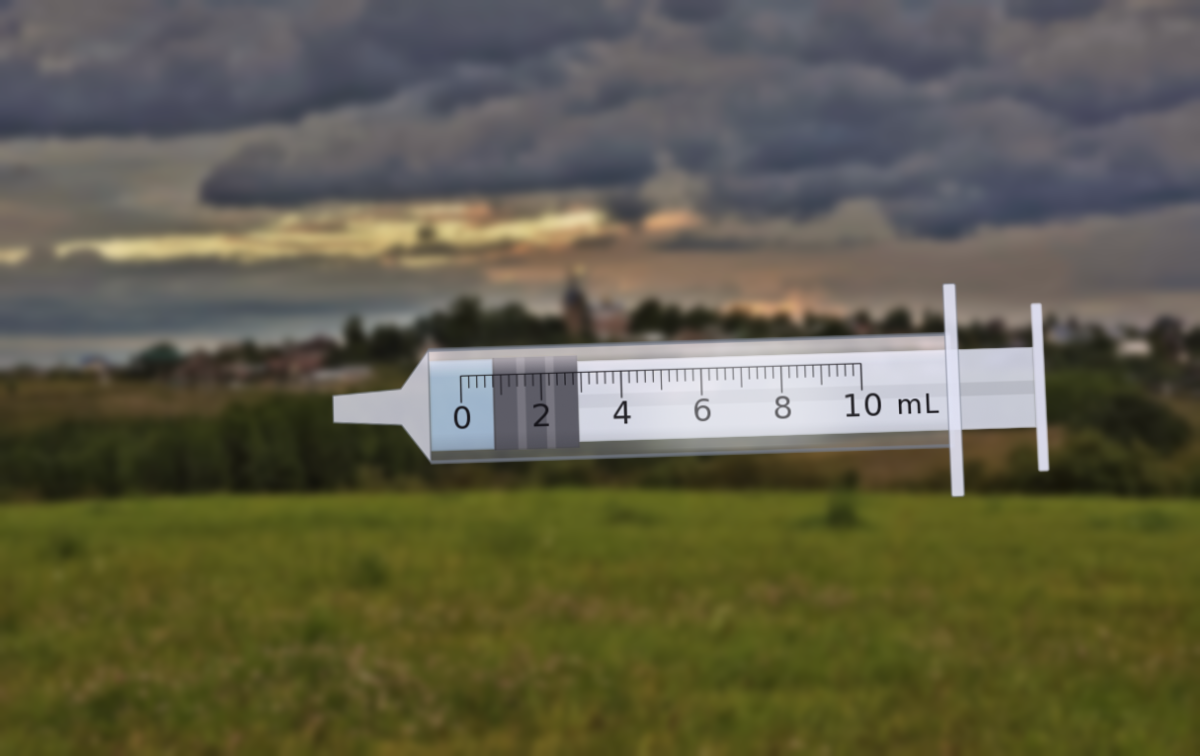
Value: 0.8 (mL)
